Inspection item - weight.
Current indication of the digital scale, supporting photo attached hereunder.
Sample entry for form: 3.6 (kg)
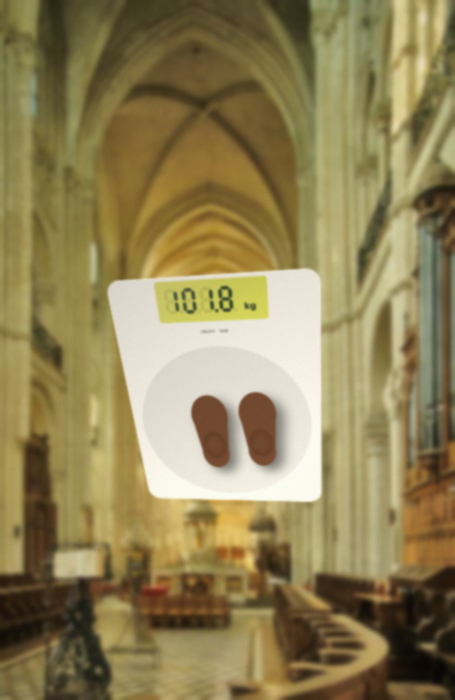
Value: 101.8 (kg)
